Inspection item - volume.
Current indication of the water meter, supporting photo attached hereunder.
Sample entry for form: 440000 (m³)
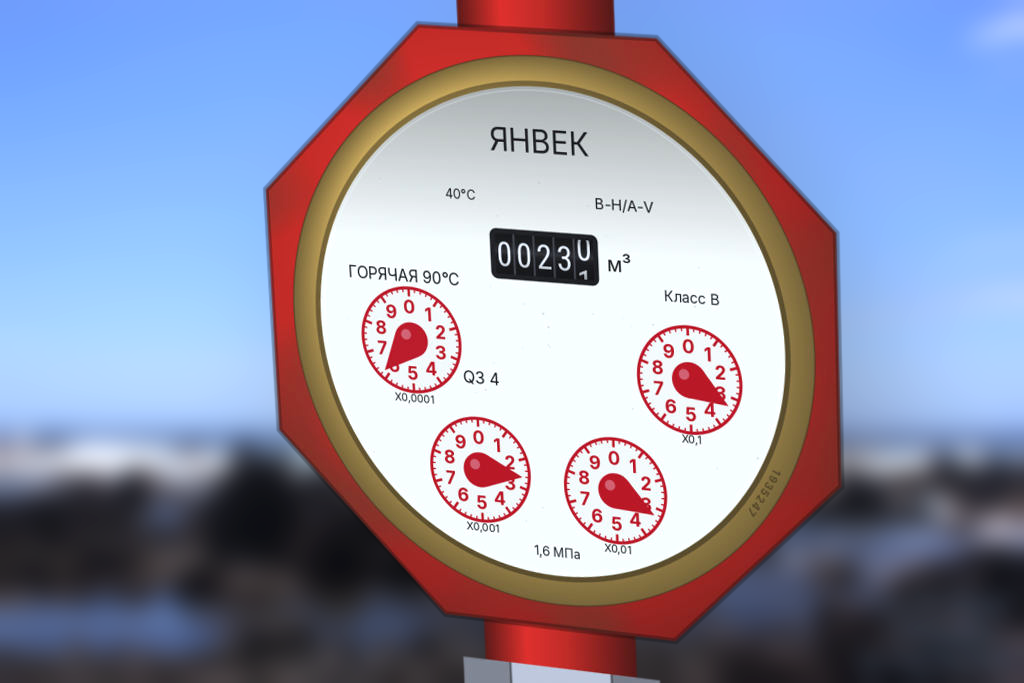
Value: 230.3326 (m³)
